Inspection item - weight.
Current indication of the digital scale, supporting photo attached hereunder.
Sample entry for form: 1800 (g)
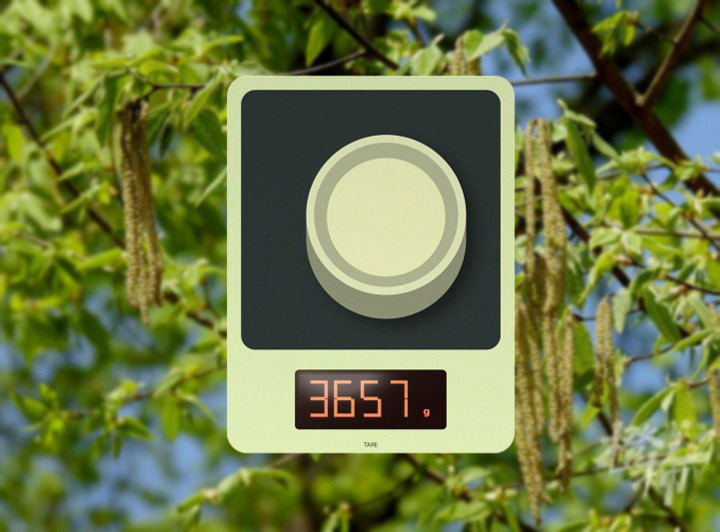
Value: 3657 (g)
